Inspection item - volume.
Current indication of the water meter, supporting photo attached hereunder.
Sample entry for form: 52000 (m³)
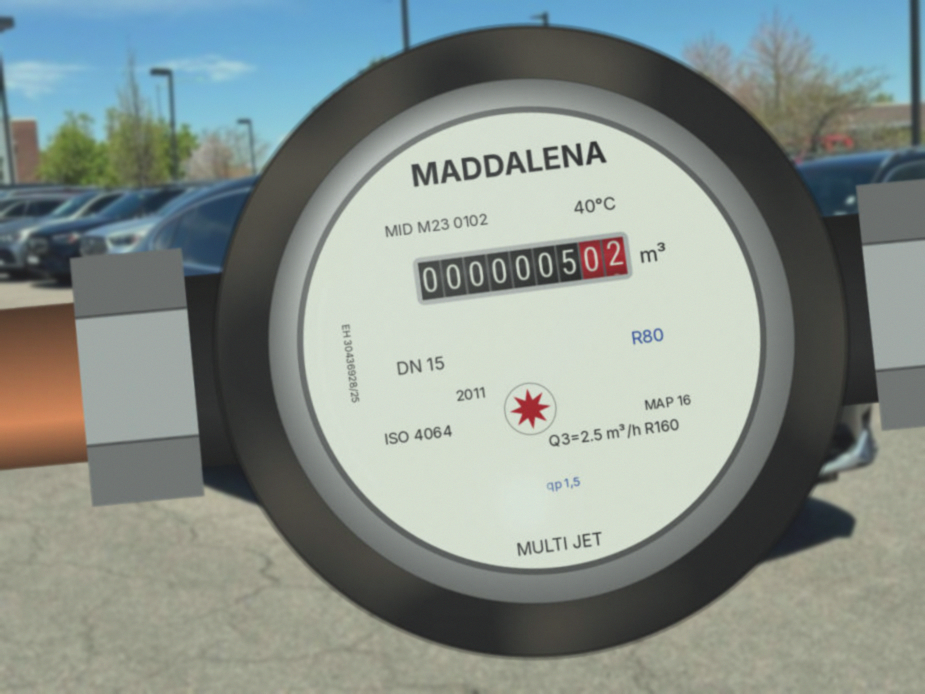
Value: 5.02 (m³)
